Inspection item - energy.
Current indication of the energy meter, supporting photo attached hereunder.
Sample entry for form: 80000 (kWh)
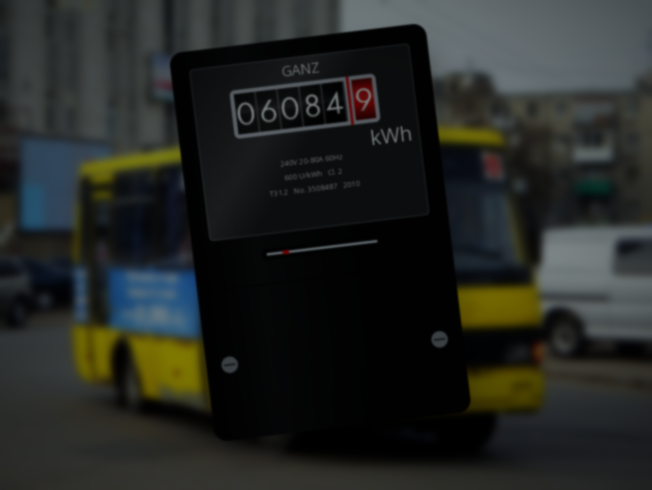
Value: 6084.9 (kWh)
